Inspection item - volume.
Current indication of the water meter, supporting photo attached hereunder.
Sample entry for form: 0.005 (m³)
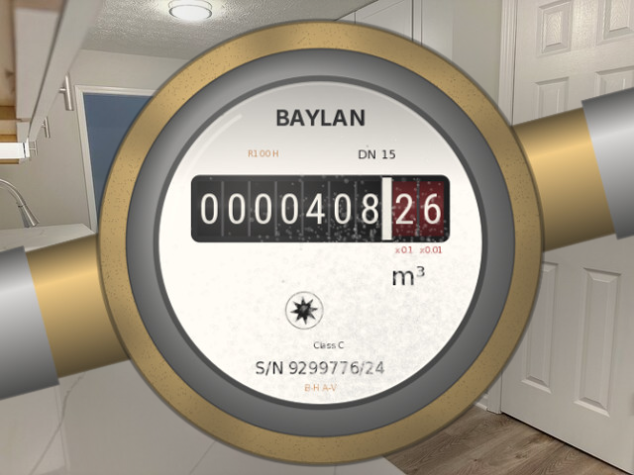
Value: 408.26 (m³)
